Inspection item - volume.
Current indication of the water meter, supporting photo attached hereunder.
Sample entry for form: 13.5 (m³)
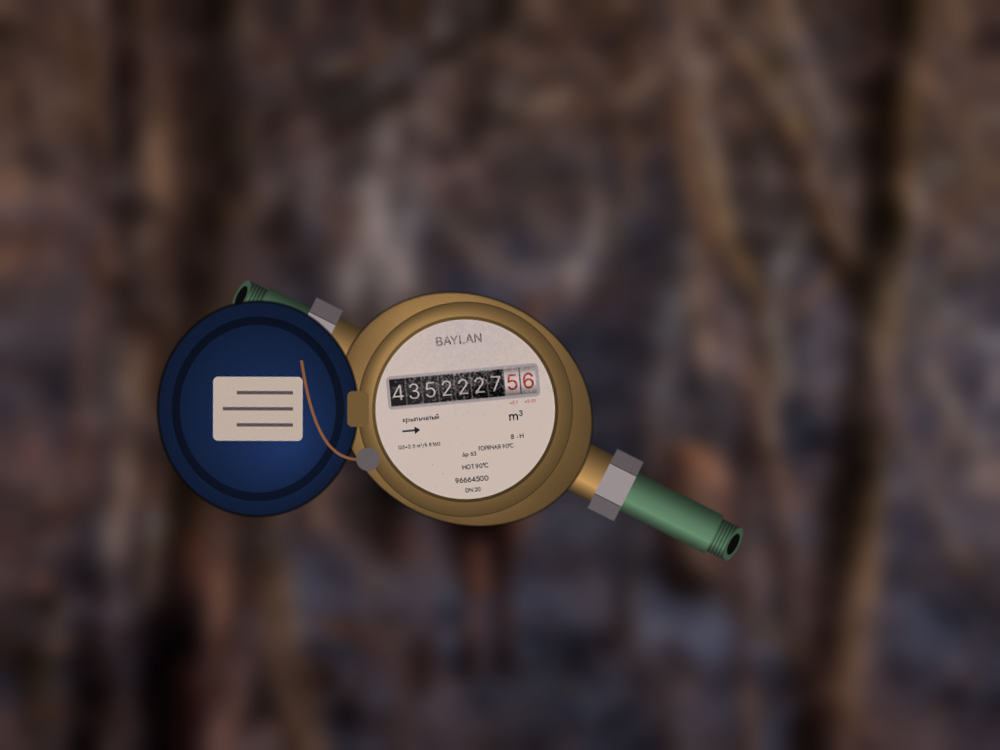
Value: 4352227.56 (m³)
